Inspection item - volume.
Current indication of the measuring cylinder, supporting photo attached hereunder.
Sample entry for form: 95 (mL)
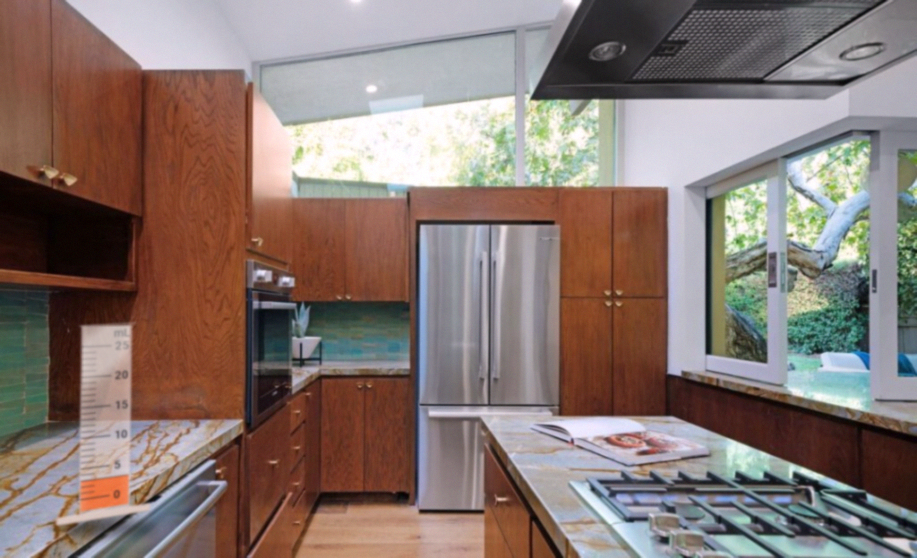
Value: 3 (mL)
